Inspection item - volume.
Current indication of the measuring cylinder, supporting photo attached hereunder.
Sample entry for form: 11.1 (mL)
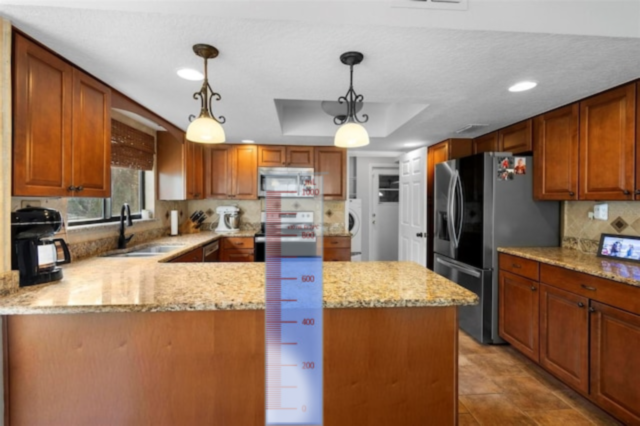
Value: 700 (mL)
